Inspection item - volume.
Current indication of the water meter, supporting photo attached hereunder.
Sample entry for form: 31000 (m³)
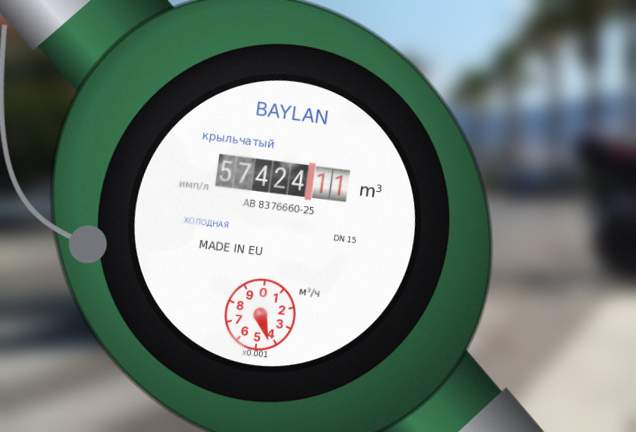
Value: 57424.114 (m³)
